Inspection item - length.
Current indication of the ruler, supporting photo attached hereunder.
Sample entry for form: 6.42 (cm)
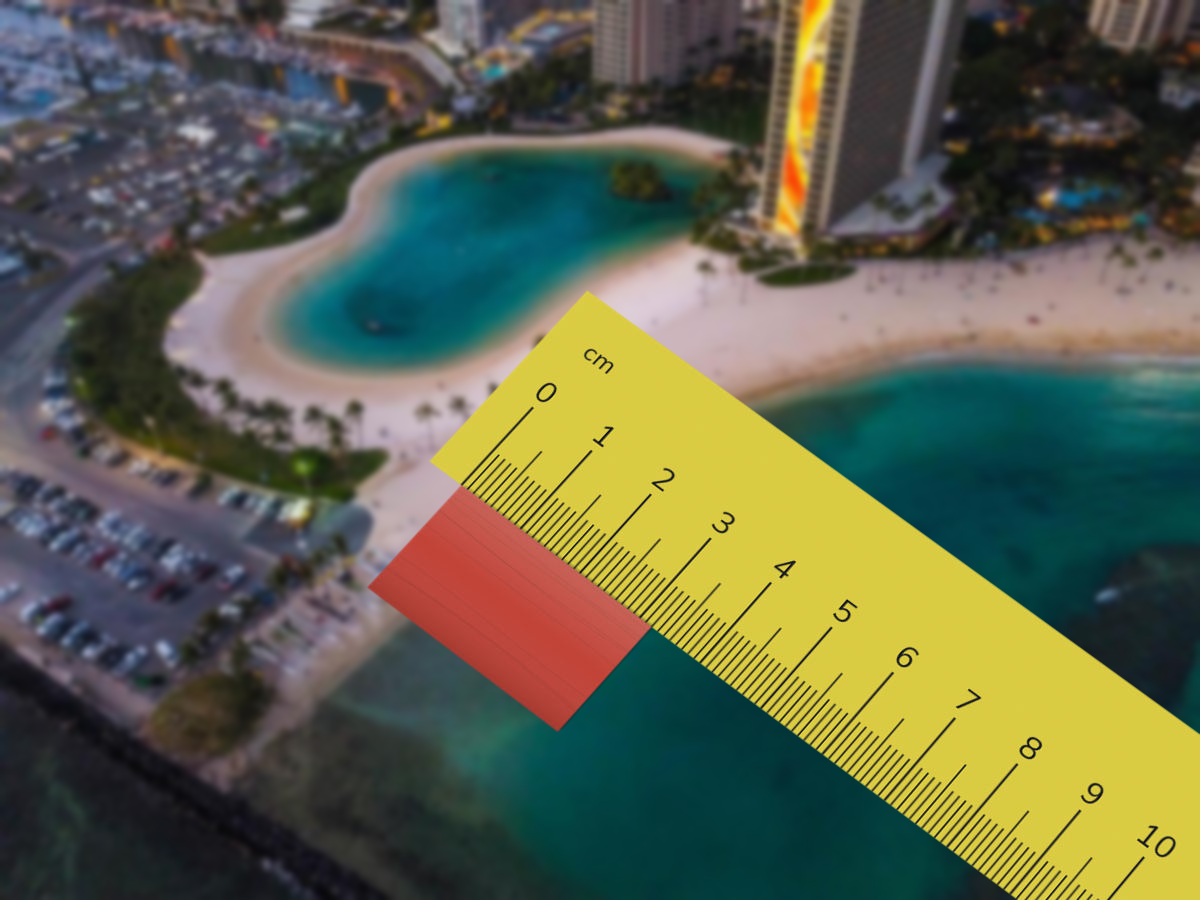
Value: 3.2 (cm)
